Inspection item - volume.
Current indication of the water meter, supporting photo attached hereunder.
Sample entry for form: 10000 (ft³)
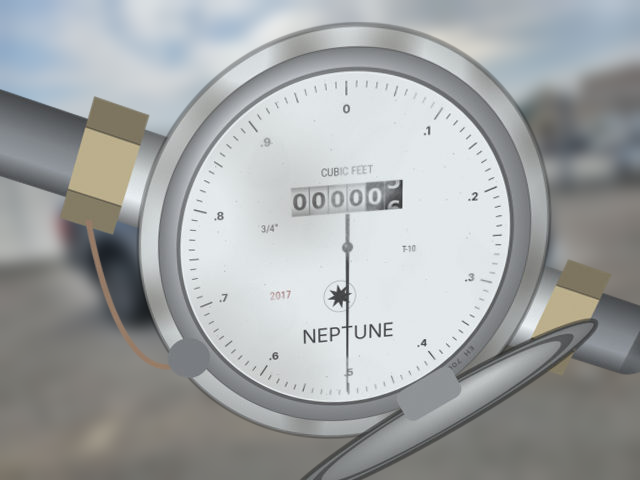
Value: 5.50 (ft³)
